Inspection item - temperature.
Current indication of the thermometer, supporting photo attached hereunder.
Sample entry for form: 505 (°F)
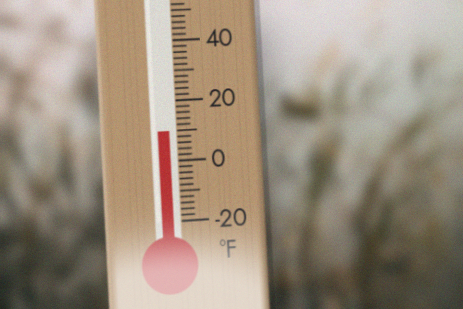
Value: 10 (°F)
